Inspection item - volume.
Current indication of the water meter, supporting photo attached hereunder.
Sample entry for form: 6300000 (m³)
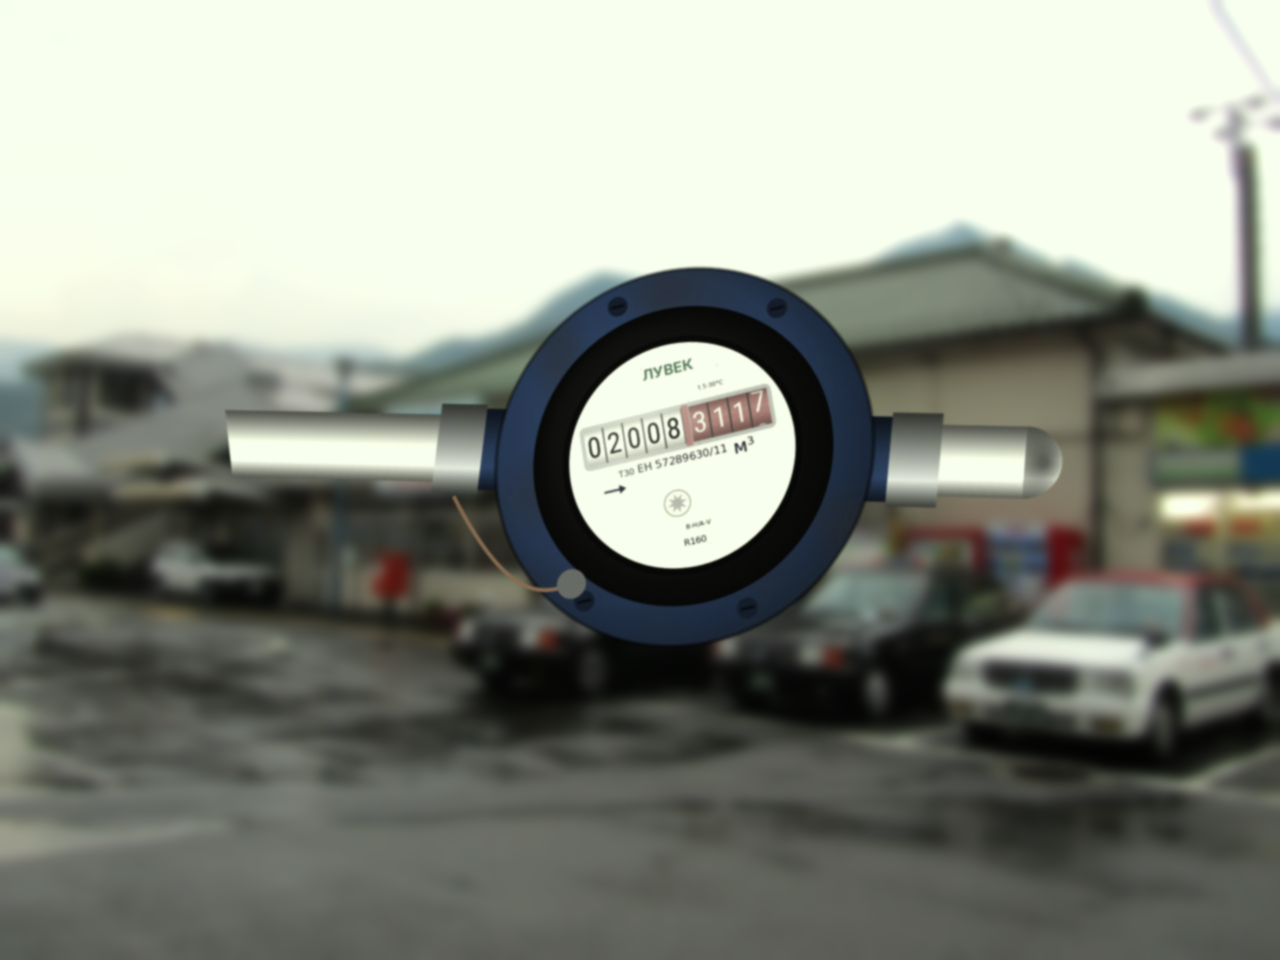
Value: 2008.3117 (m³)
